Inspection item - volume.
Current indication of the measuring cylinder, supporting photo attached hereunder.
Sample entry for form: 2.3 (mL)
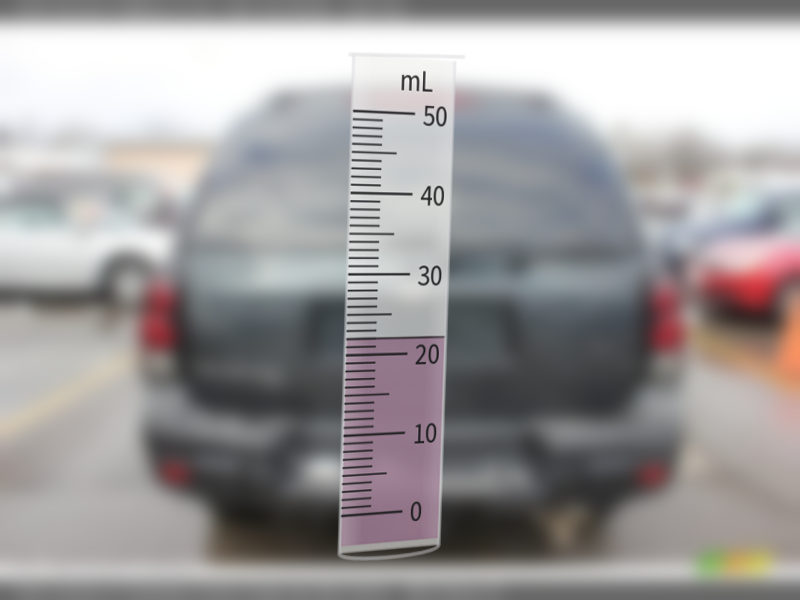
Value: 22 (mL)
